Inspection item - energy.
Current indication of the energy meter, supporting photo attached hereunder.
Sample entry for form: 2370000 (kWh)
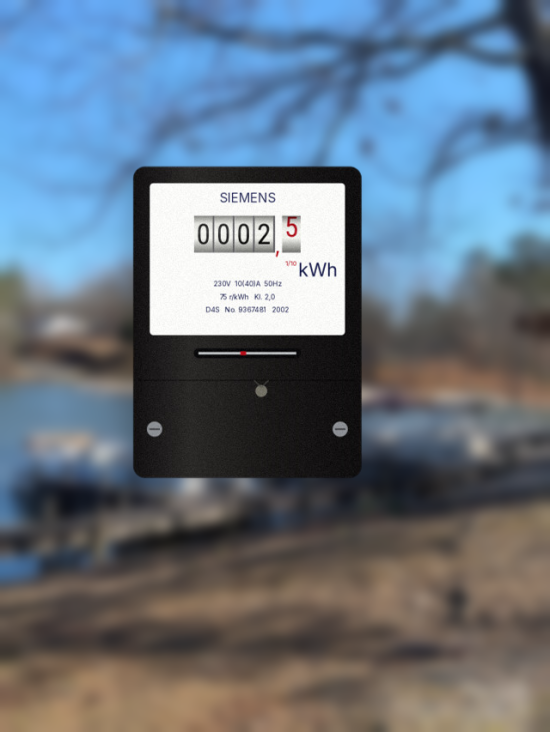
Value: 2.5 (kWh)
